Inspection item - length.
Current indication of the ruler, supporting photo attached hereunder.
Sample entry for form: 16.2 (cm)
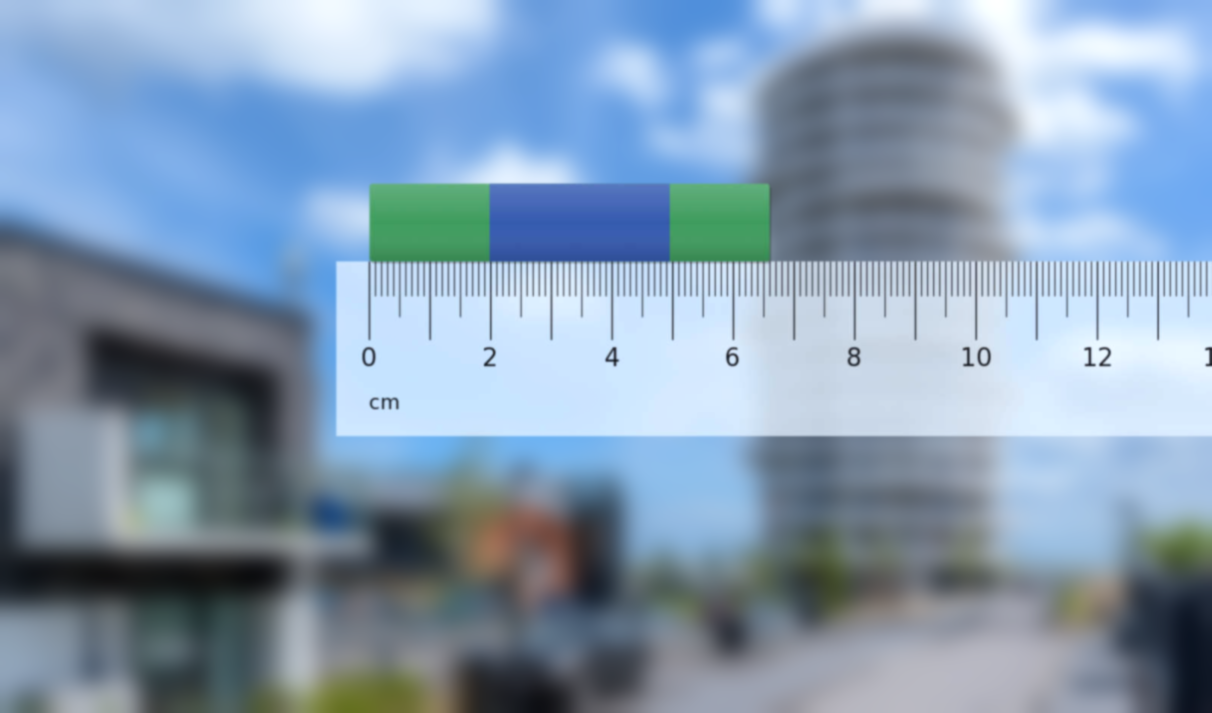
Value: 6.6 (cm)
